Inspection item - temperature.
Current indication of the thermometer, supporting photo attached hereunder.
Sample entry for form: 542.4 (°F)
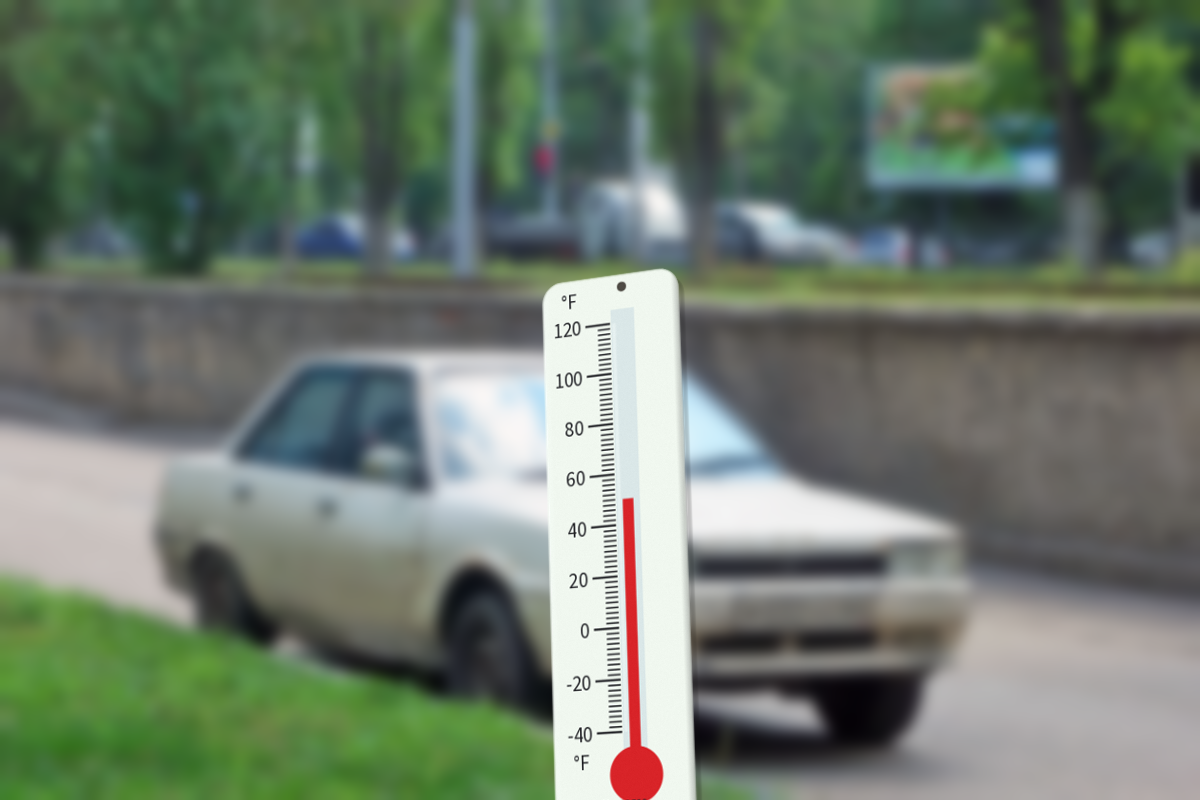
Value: 50 (°F)
